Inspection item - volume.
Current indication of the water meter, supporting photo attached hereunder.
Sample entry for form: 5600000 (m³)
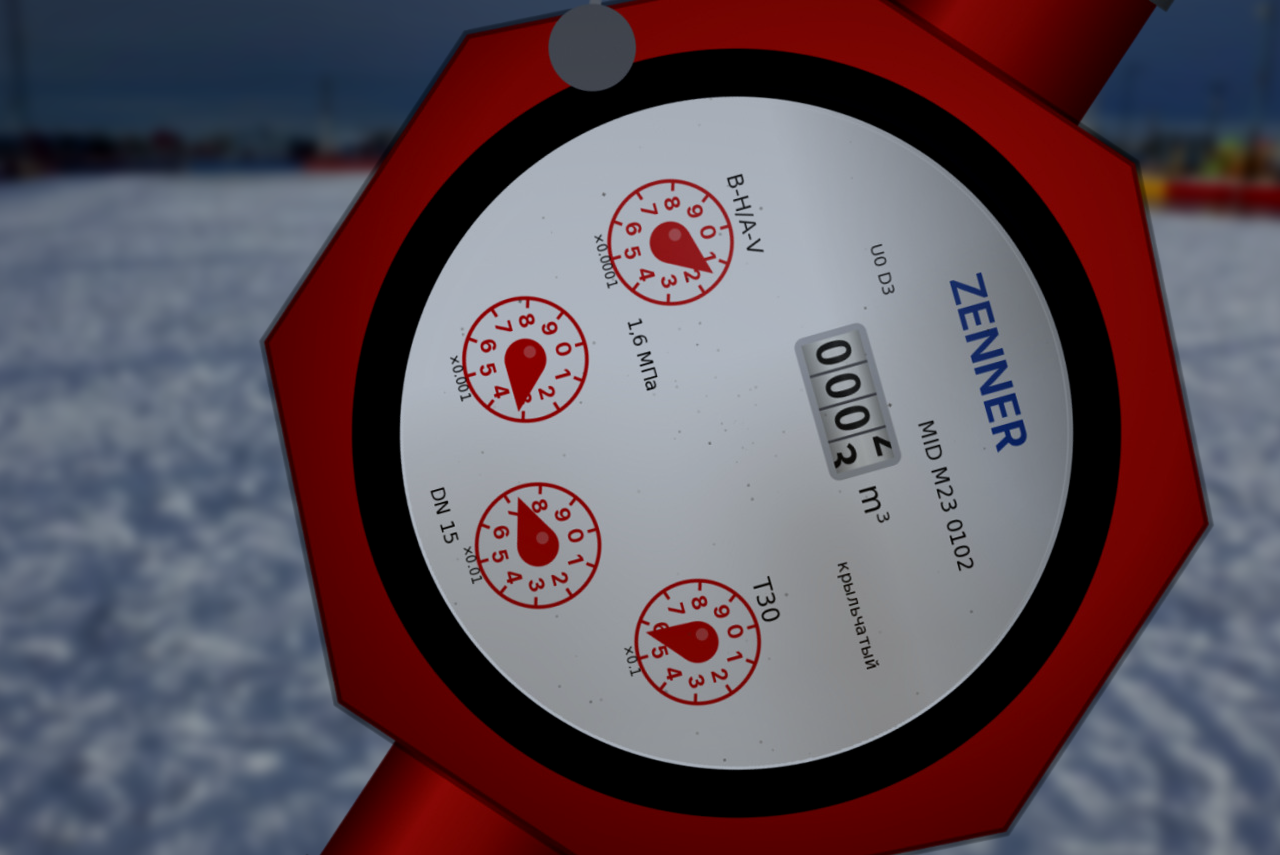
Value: 2.5731 (m³)
